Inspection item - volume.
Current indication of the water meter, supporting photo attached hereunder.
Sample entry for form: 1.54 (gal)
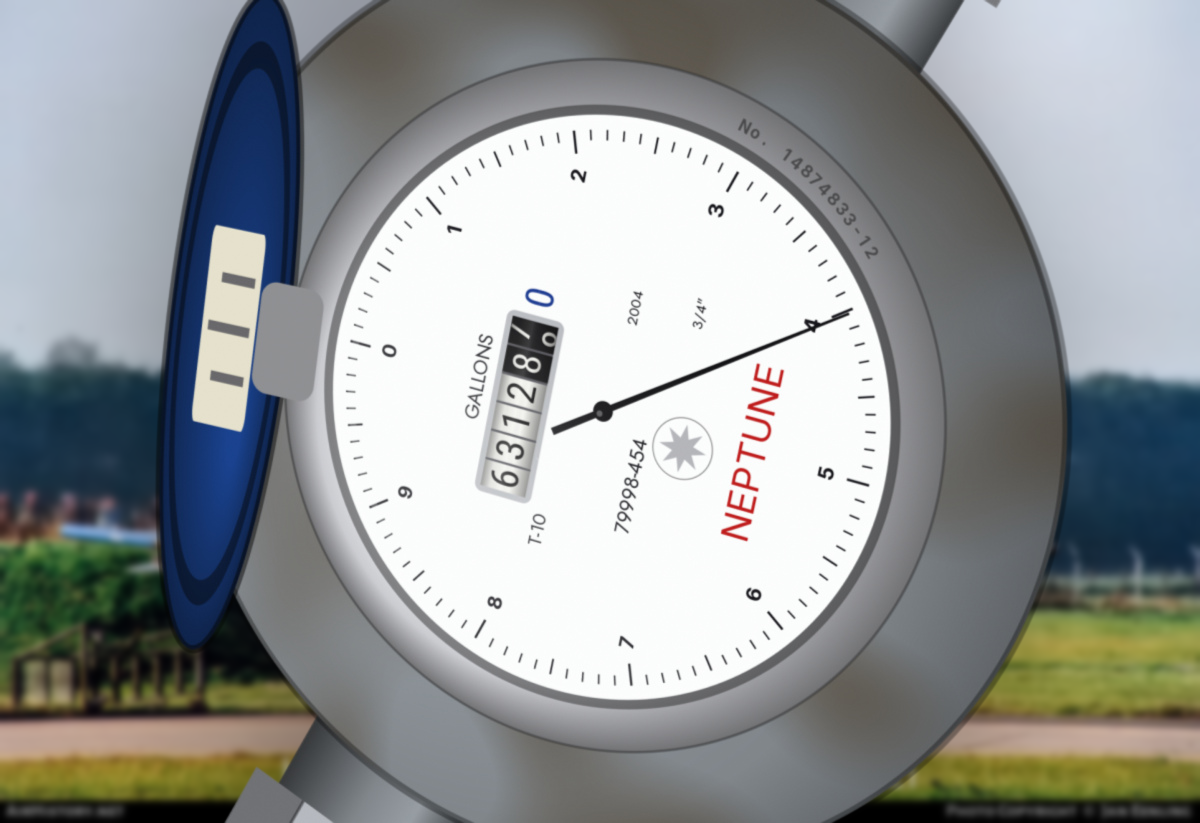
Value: 6312874.0 (gal)
